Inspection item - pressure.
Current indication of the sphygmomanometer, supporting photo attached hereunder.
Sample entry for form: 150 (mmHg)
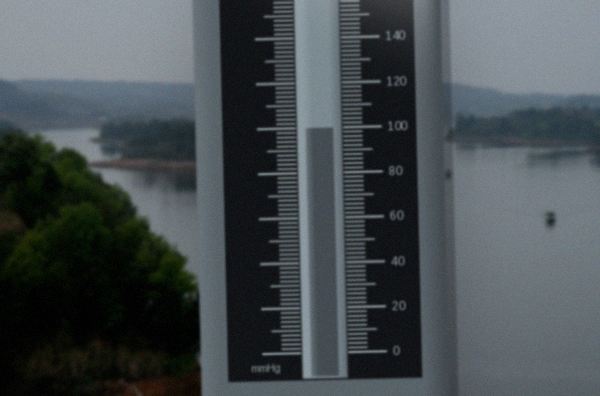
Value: 100 (mmHg)
